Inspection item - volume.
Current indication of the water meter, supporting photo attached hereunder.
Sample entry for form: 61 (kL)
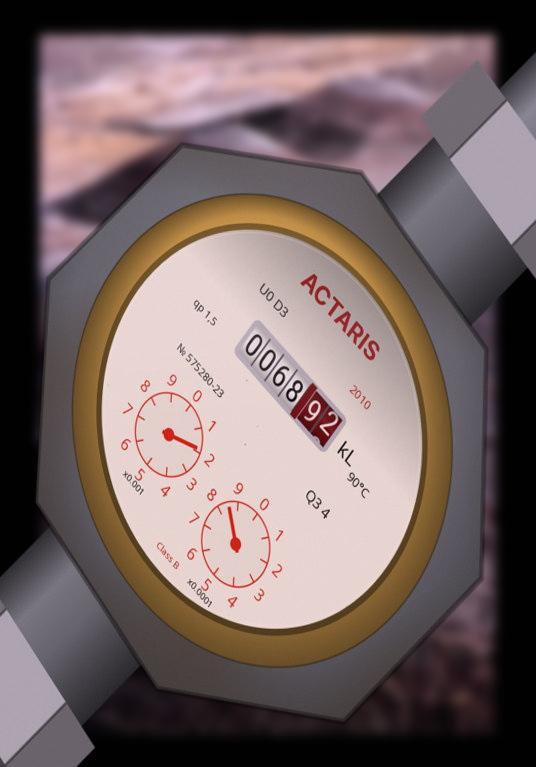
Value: 68.9218 (kL)
